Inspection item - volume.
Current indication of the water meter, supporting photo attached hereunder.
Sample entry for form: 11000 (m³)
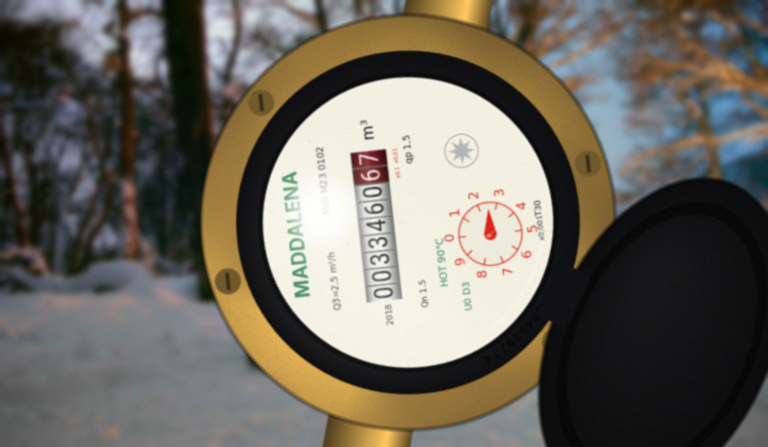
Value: 33460.672 (m³)
